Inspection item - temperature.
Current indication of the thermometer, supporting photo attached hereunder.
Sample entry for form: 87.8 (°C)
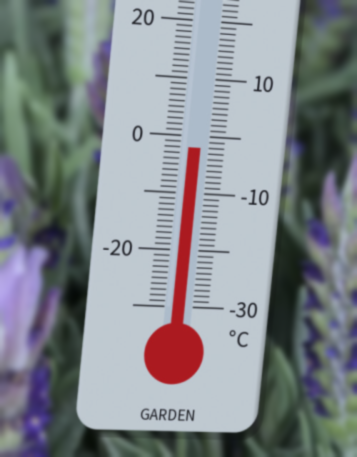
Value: -2 (°C)
